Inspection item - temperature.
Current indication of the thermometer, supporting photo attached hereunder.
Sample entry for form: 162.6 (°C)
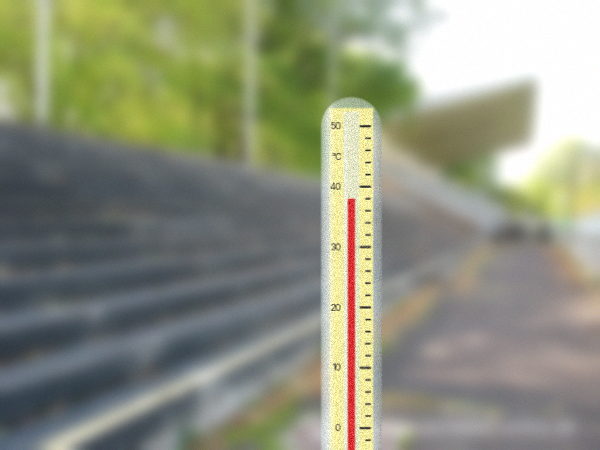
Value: 38 (°C)
